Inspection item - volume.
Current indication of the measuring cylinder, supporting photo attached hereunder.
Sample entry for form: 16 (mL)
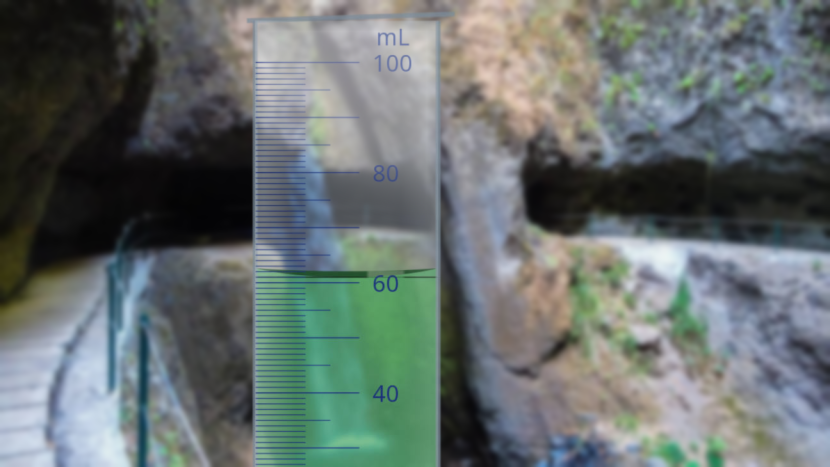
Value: 61 (mL)
